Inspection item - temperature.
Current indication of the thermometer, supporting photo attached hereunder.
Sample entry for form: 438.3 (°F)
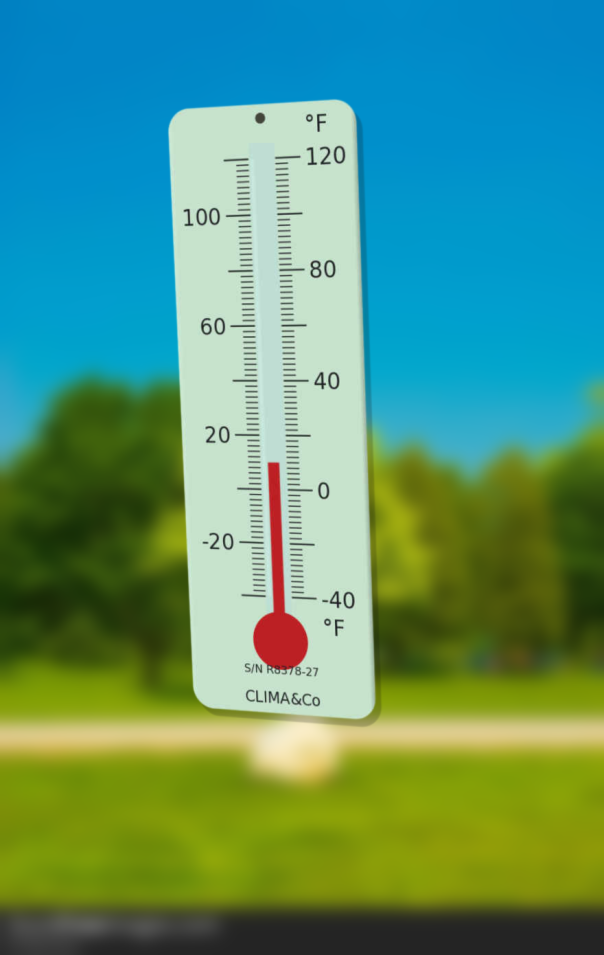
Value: 10 (°F)
